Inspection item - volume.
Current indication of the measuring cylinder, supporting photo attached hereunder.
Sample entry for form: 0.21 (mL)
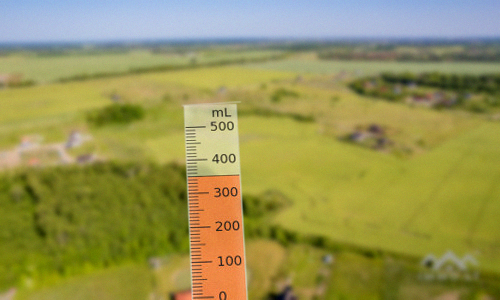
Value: 350 (mL)
